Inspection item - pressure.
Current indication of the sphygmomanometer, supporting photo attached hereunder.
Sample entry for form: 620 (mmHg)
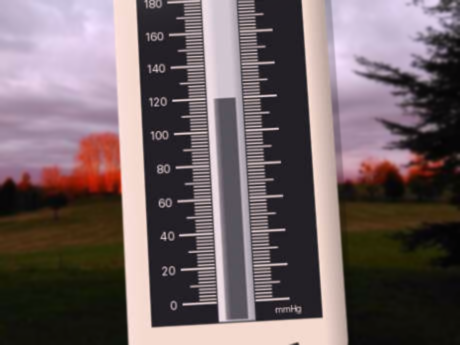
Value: 120 (mmHg)
